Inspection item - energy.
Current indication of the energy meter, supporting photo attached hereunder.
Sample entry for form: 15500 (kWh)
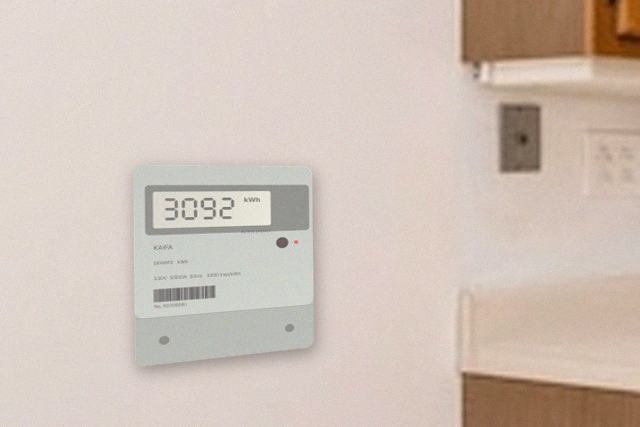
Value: 3092 (kWh)
